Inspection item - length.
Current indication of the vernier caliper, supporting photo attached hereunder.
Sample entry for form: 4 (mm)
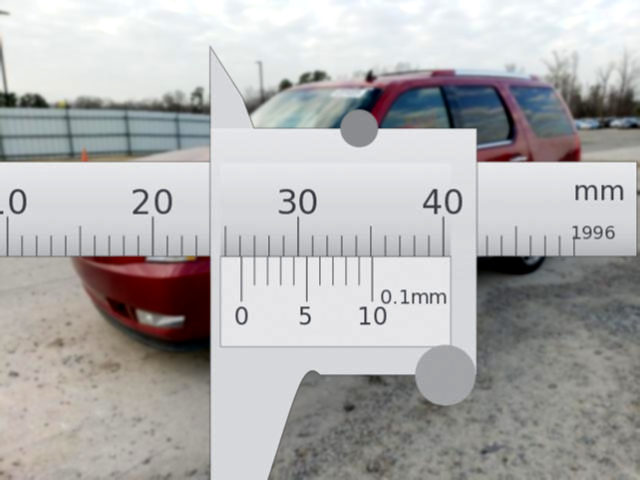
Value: 26.1 (mm)
